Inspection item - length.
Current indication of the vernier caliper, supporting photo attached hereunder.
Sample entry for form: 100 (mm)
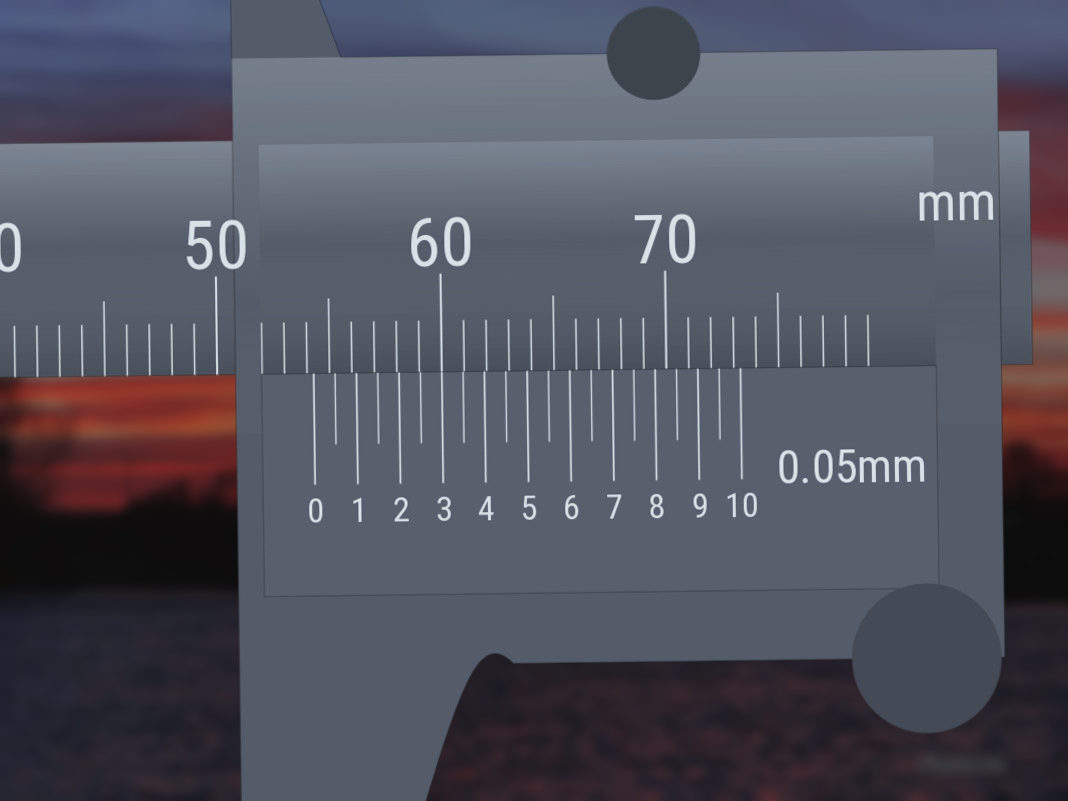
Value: 54.3 (mm)
